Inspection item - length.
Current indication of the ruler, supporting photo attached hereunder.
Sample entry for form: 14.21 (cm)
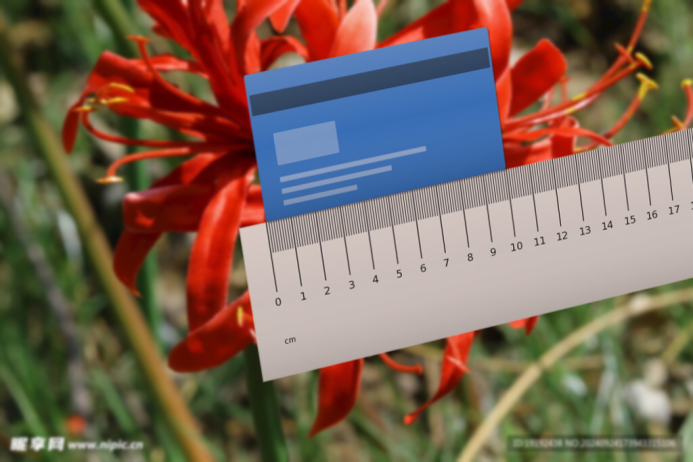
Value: 10 (cm)
